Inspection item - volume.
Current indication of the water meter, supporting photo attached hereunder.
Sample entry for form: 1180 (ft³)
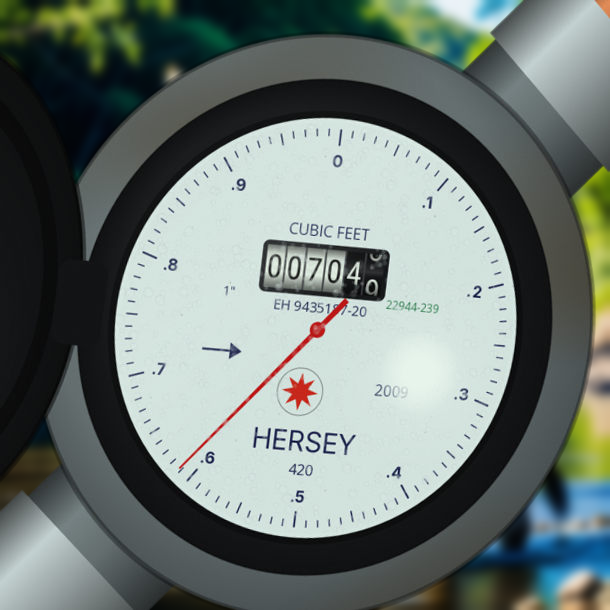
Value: 7048.61 (ft³)
